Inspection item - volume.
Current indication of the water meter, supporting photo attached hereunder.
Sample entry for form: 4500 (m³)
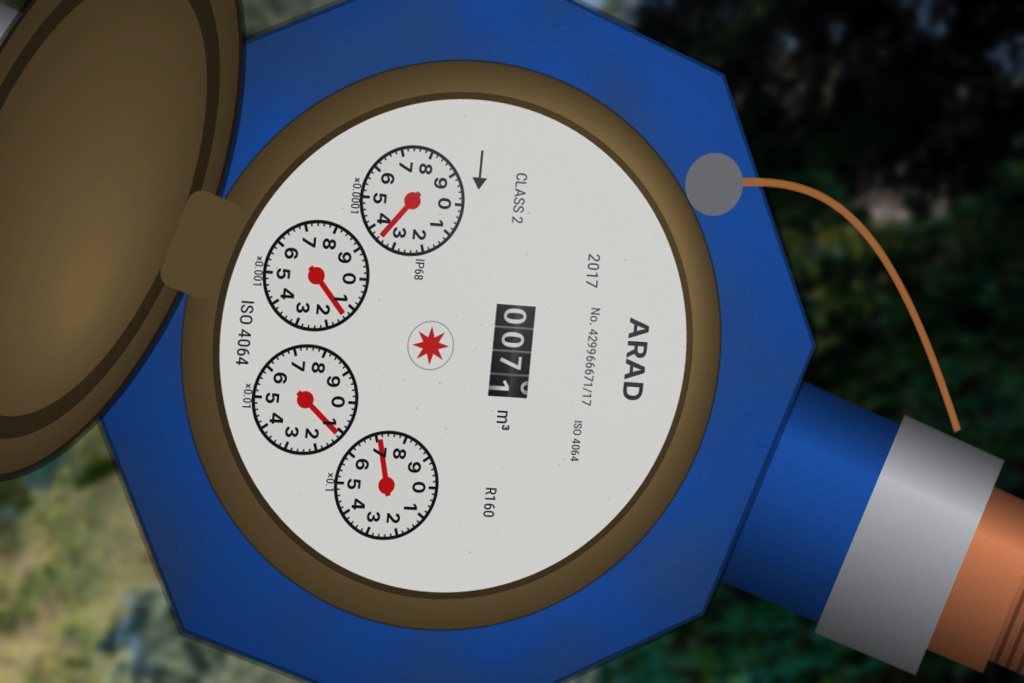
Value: 70.7113 (m³)
